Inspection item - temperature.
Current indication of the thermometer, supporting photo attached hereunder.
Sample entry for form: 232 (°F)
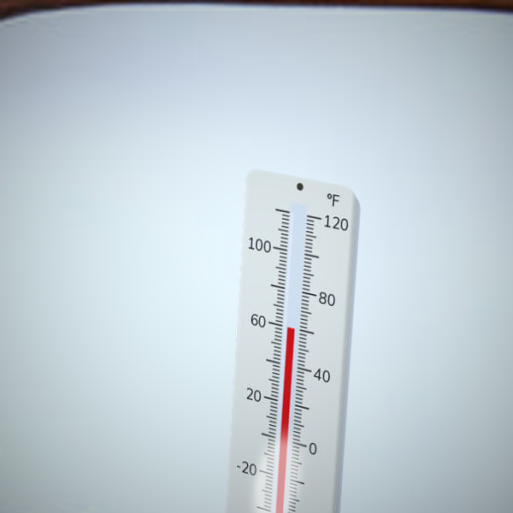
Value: 60 (°F)
